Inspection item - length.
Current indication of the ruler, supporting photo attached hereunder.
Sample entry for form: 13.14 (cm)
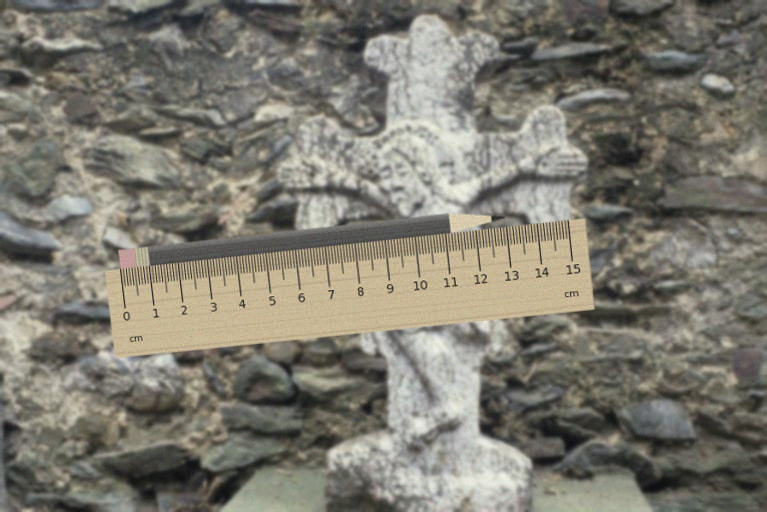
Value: 13 (cm)
